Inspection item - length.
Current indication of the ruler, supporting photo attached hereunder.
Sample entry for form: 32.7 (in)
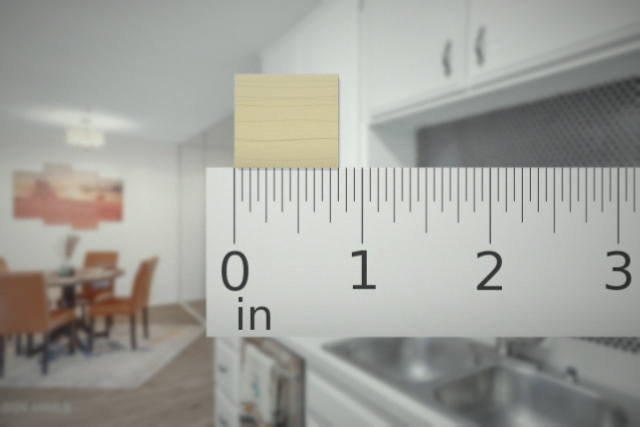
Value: 0.8125 (in)
